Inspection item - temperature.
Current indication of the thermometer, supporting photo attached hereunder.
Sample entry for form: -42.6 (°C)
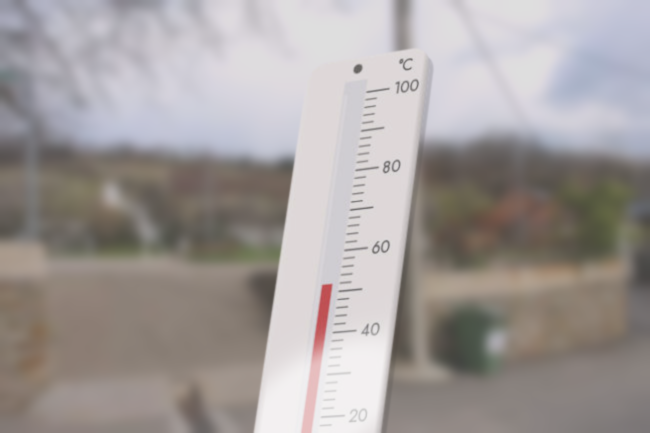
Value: 52 (°C)
